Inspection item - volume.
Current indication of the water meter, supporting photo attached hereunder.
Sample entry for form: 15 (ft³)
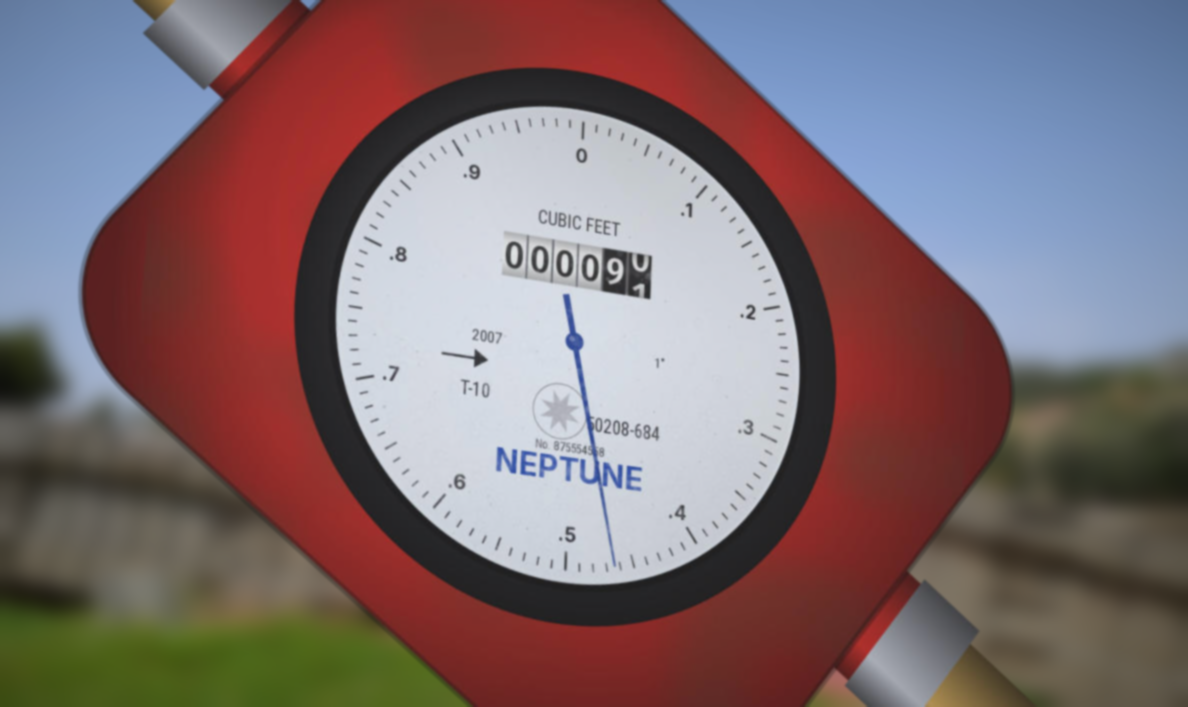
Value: 90.46 (ft³)
